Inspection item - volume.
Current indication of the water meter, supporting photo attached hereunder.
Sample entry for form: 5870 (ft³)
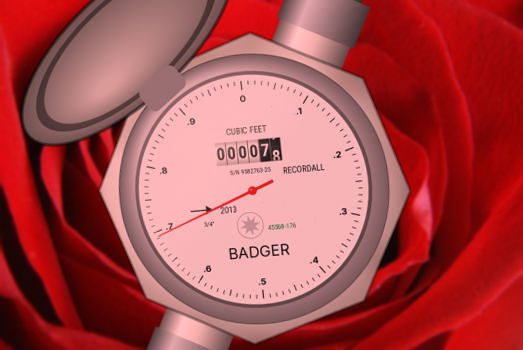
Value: 77.69 (ft³)
